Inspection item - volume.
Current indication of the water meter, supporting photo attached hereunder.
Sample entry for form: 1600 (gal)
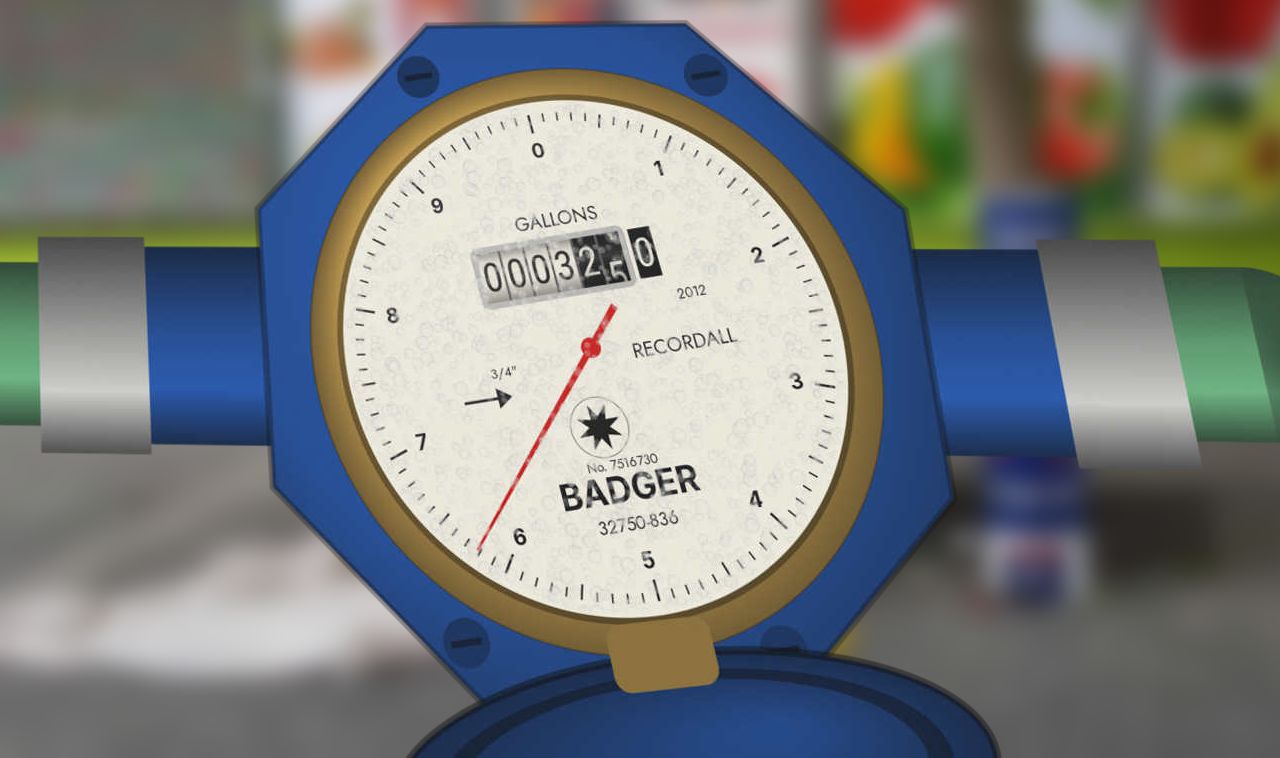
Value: 3246.2 (gal)
